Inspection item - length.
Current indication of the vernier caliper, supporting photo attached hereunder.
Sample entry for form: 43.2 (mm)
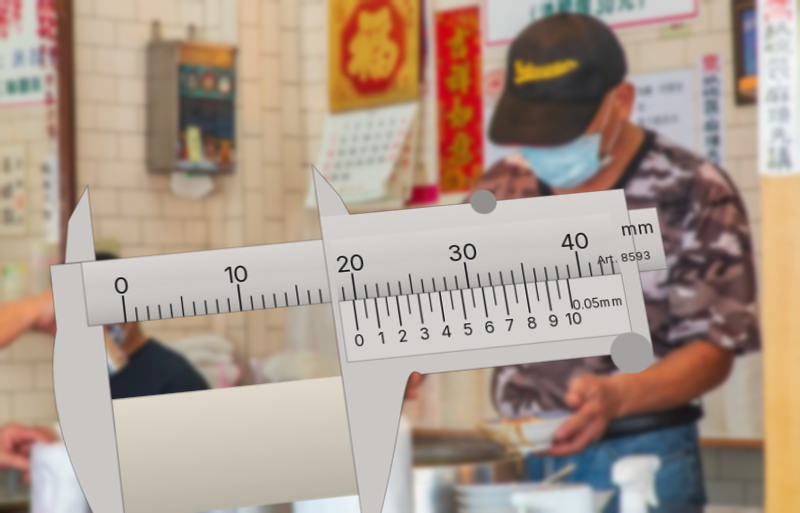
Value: 19.8 (mm)
